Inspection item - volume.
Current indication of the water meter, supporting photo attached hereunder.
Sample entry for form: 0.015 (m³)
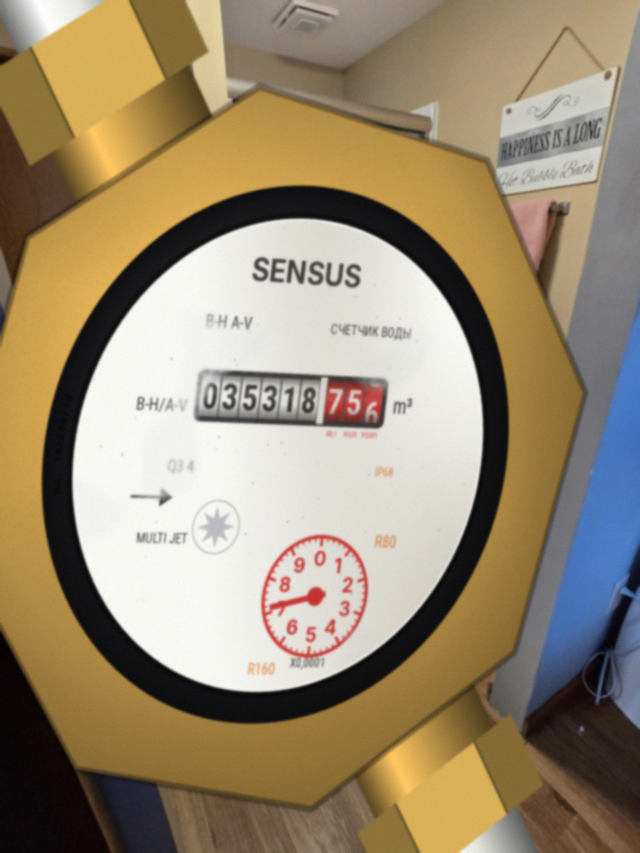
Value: 35318.7557 (m³)
